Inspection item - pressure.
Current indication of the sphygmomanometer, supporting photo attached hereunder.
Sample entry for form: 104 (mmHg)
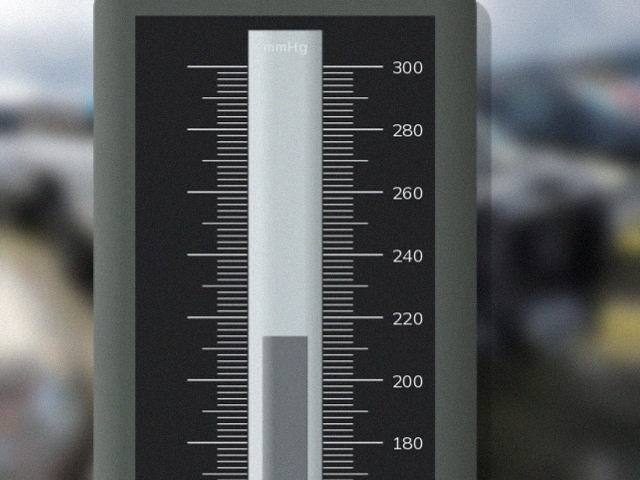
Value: 214 (mmHg)
